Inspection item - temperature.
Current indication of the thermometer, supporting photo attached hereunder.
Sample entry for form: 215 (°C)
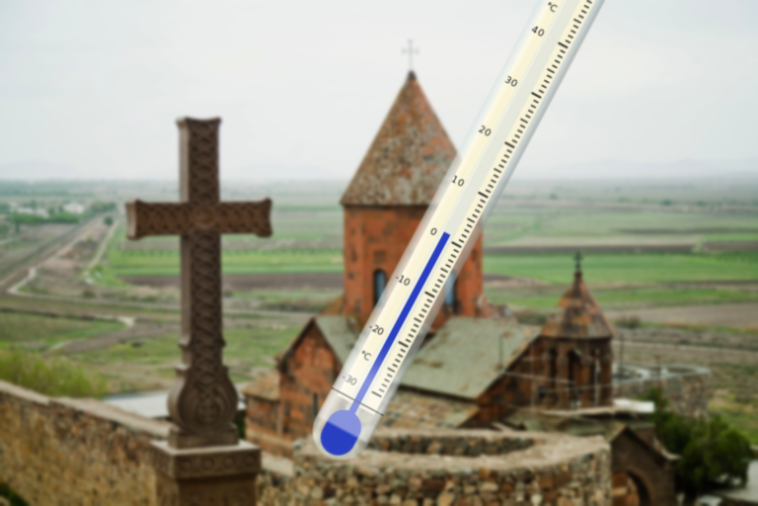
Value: 1 (°C)
